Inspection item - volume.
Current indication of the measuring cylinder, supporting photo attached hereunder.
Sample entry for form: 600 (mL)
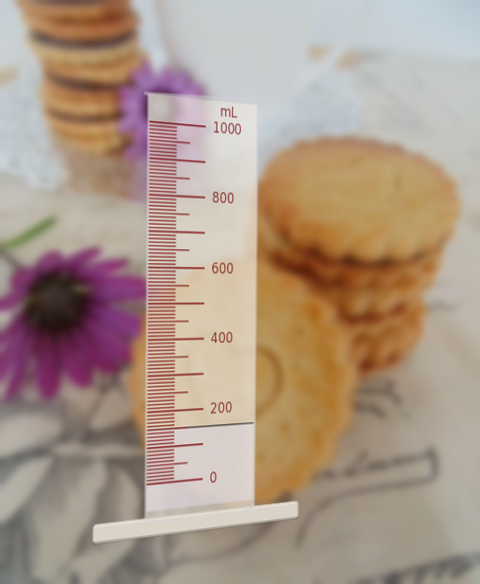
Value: 150 (mL)
